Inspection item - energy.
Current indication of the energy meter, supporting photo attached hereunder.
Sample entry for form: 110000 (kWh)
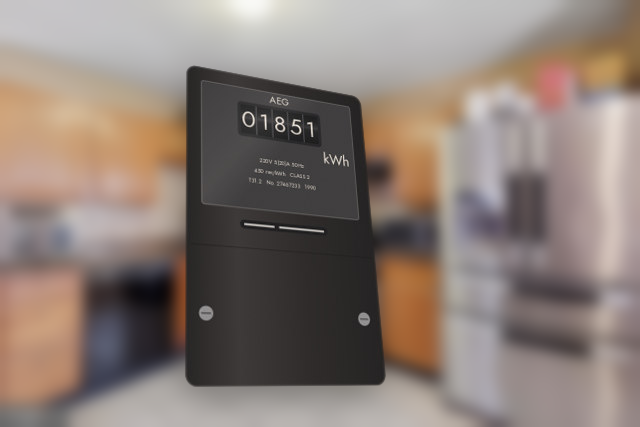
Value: 1851 (kWh)
